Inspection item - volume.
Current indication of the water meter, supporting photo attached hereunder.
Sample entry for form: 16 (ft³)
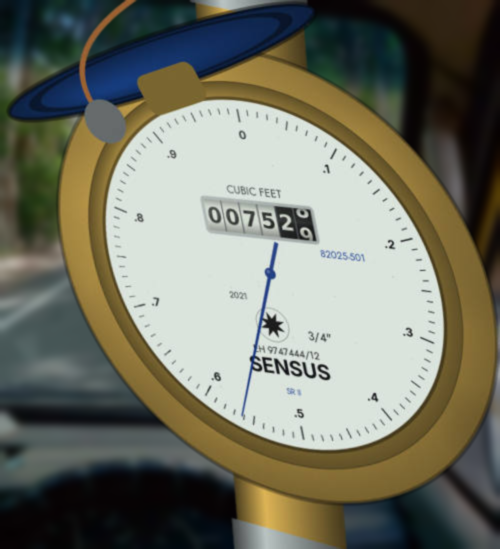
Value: 7528.56 (ft³)
